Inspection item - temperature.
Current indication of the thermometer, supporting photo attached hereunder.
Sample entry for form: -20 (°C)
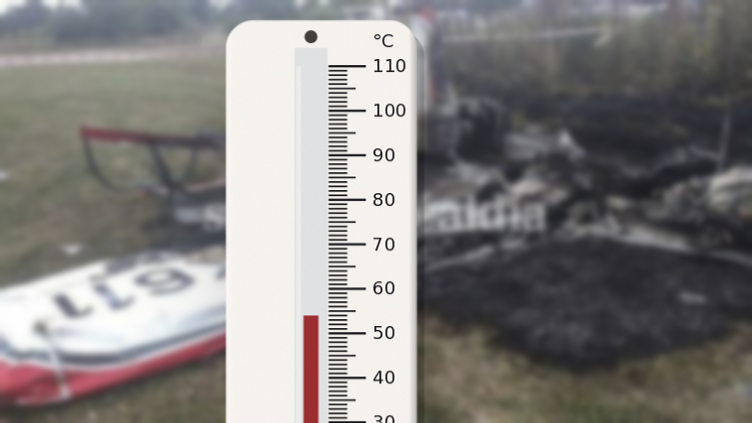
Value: 54 (°C)
